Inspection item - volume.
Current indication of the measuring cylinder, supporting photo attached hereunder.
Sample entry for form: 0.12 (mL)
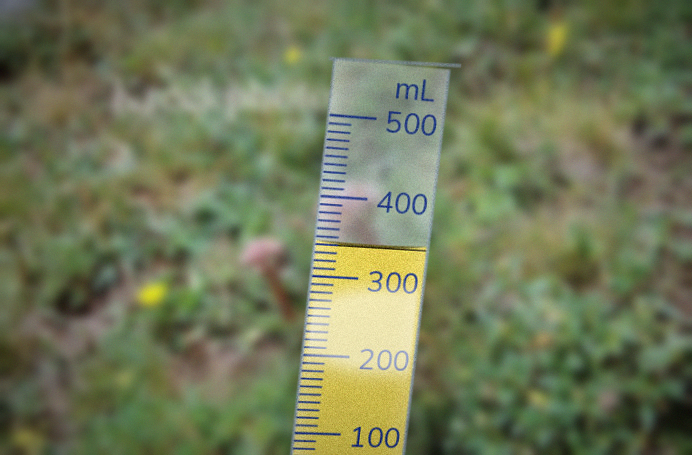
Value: 340 (mL)
